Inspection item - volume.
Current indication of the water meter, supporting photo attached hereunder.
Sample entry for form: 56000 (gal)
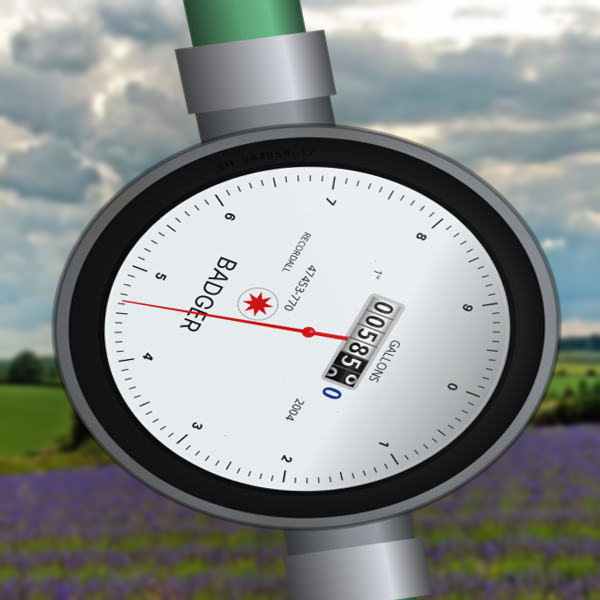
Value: 58584.6 (gal)
